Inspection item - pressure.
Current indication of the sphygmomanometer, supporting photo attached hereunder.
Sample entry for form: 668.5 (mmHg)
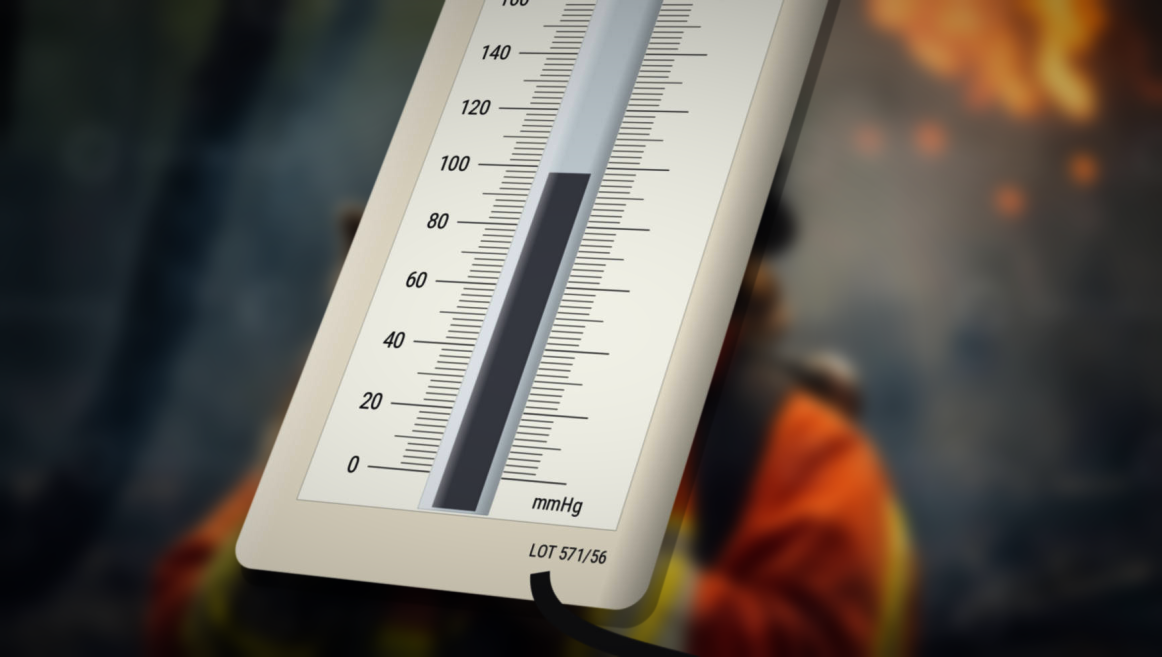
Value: 98 (mmHg)
